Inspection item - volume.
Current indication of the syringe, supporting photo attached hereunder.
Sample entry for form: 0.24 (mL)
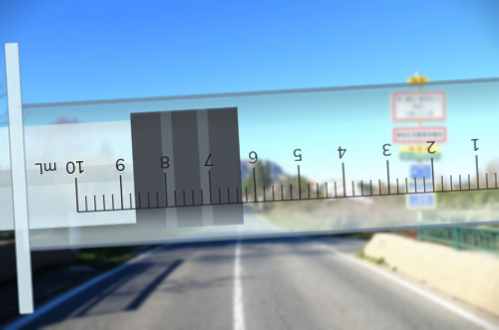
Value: 6.3 (mL)
